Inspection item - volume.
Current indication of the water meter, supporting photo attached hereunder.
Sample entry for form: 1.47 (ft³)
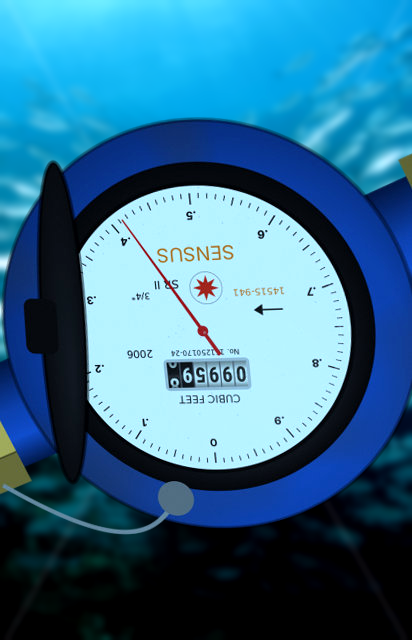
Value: 99598.41 (ft³)
